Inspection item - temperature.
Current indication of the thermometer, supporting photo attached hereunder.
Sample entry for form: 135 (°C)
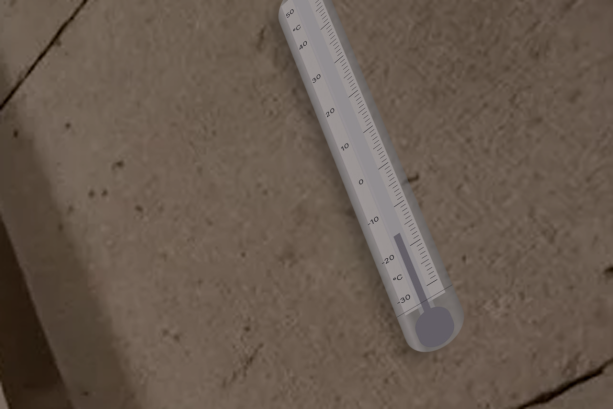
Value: -16 (°C)
